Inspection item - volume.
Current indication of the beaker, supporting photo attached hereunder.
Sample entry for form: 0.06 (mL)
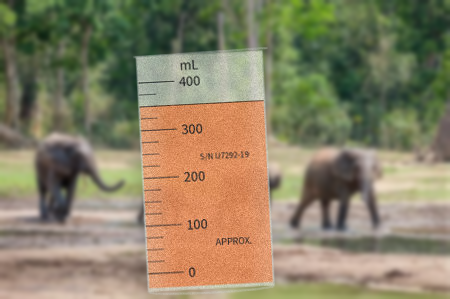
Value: 350 (mL)
